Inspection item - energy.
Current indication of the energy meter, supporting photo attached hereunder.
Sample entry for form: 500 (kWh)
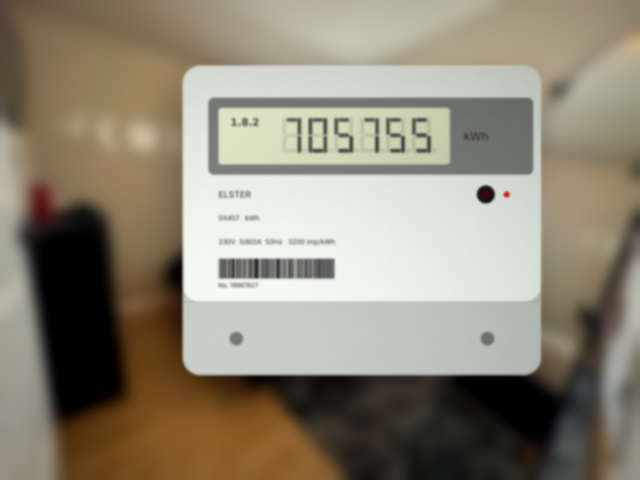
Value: 705755 (kWh)
